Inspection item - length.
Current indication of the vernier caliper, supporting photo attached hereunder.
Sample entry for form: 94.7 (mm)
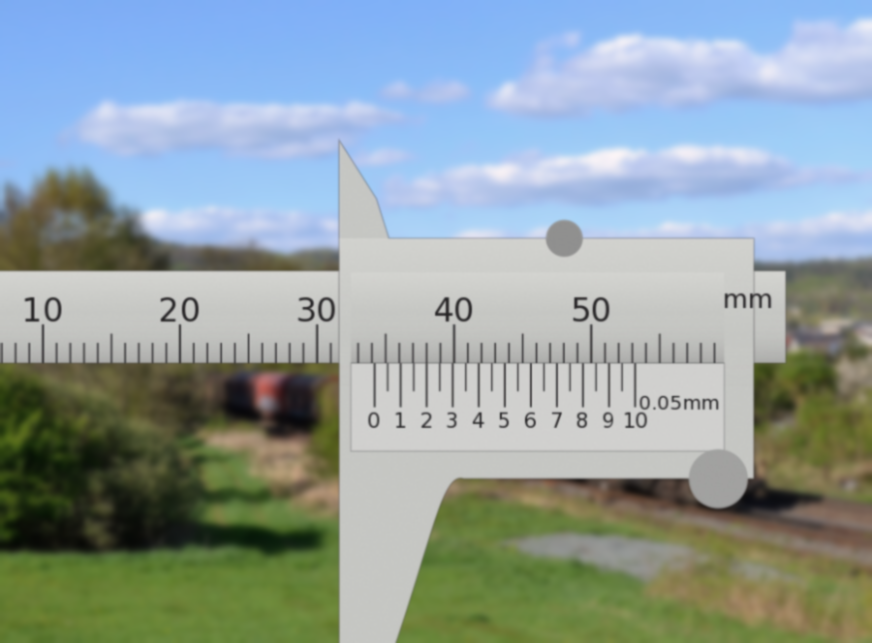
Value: 34.2 (mm)
